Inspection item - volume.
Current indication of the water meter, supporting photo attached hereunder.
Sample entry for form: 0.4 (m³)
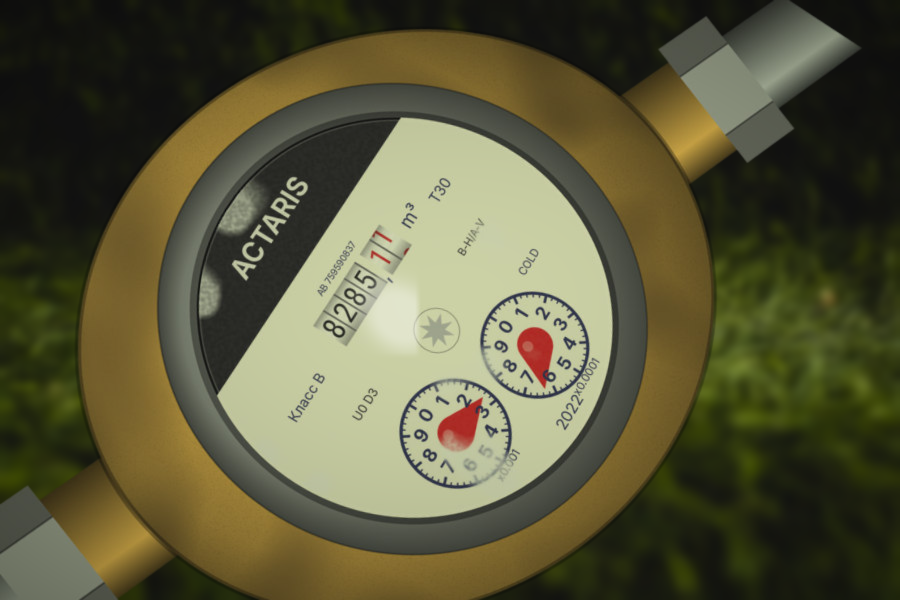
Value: 8285.1126 (m³)
